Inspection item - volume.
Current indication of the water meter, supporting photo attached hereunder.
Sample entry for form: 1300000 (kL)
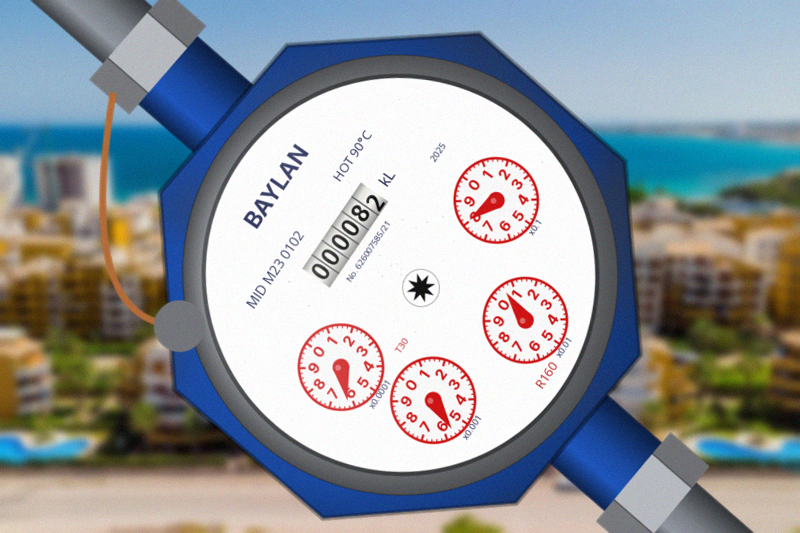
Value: 81.8056 (kL)
